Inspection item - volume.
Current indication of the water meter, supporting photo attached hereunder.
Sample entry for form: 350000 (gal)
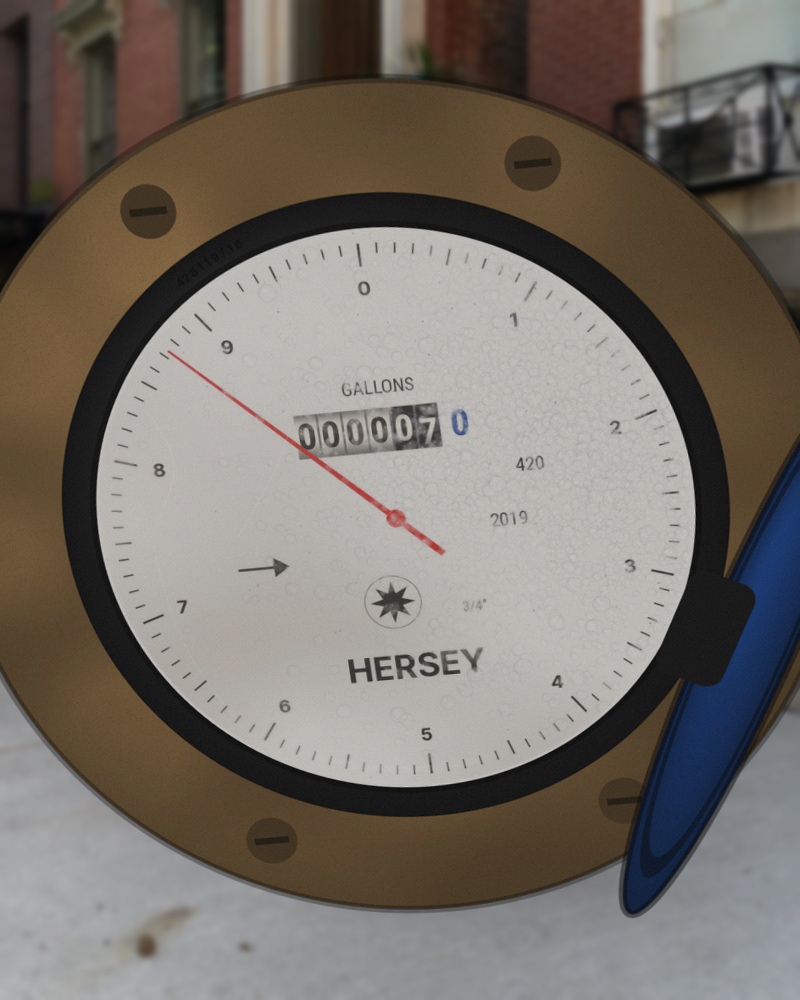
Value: 68.7 (gal)
